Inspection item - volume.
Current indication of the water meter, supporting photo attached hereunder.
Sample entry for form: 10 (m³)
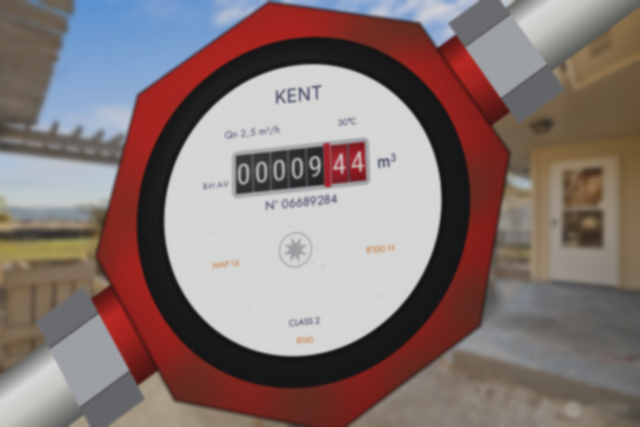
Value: 9.44 (m³)
